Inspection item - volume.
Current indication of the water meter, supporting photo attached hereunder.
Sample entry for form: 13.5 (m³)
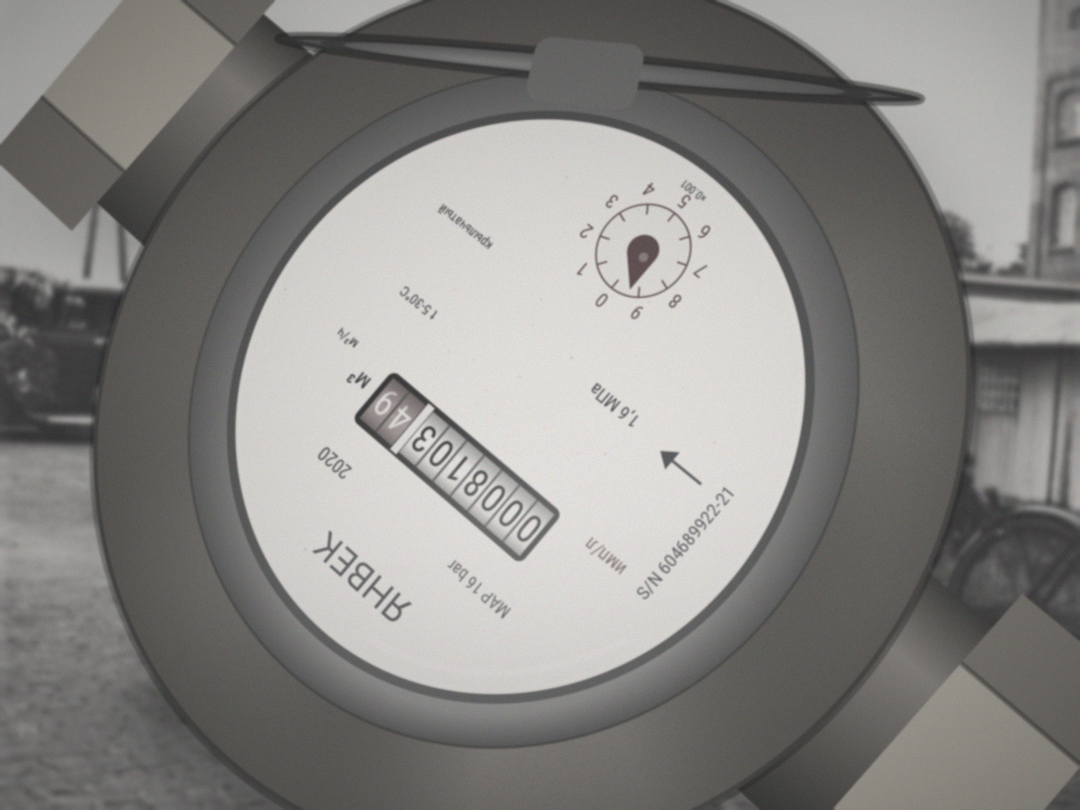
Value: 8103.489 (m³)
